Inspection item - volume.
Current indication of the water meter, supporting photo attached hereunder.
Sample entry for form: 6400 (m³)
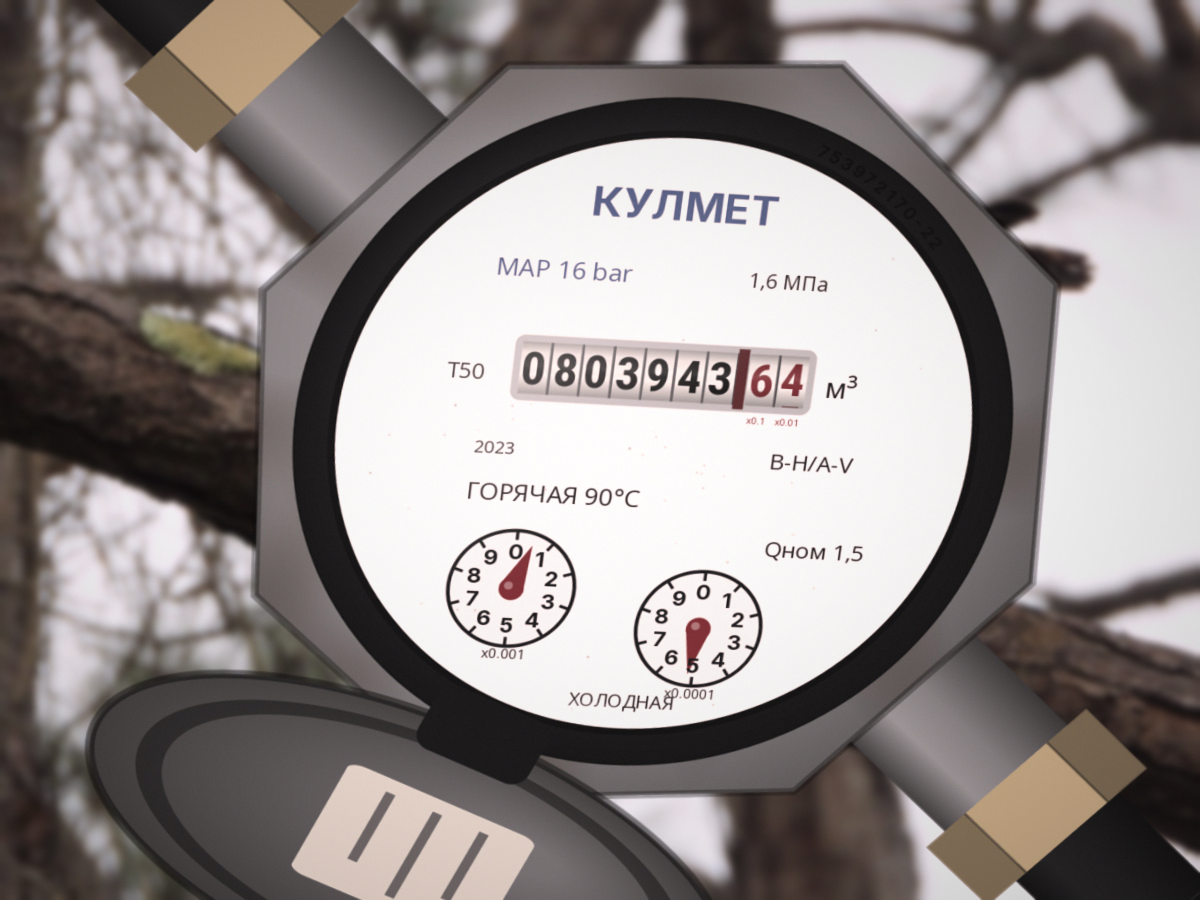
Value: 803943.6405 (m³)
